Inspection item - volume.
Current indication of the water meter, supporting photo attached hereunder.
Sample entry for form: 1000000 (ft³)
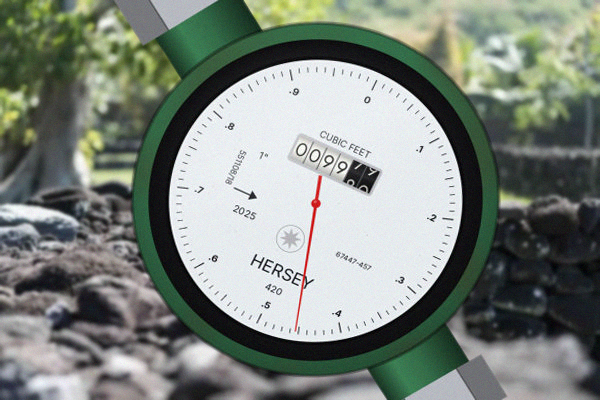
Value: 9979.45 (ft³)
